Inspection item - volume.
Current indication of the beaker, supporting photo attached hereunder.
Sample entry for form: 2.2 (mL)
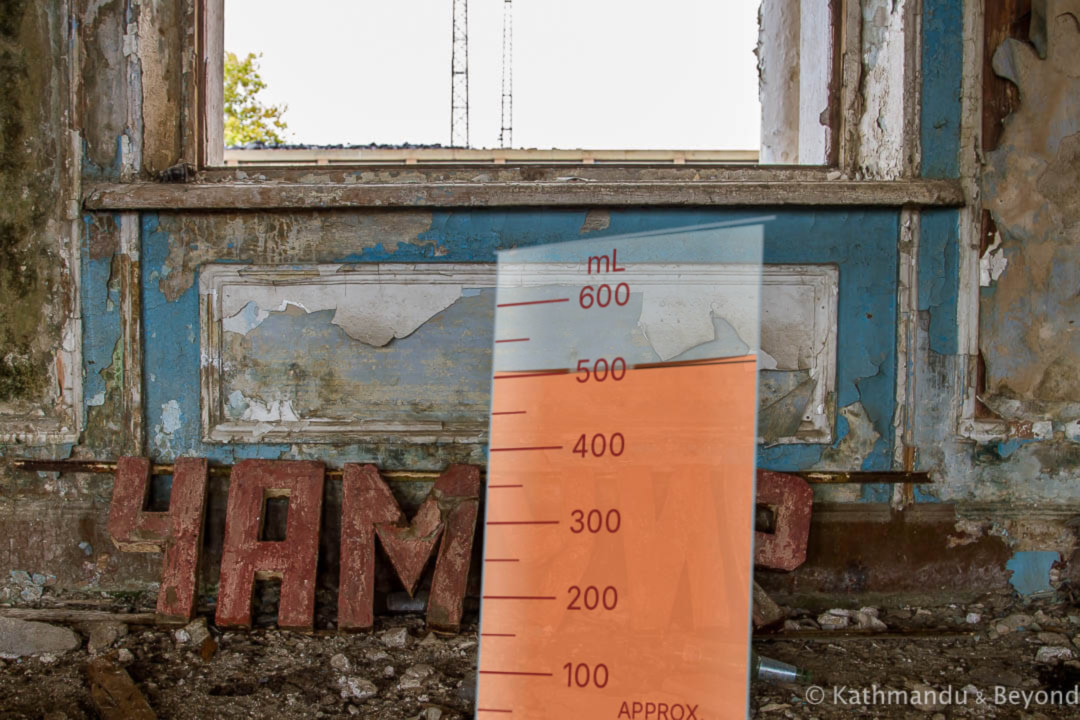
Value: 500 (mL)
